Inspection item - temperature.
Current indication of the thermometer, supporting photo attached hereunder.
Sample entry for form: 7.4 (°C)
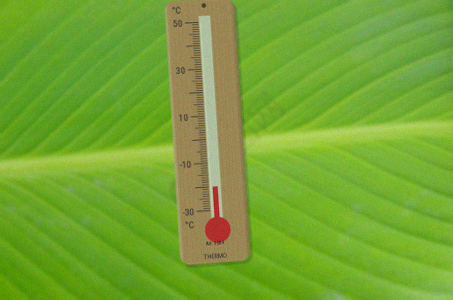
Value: -20 (°C)
